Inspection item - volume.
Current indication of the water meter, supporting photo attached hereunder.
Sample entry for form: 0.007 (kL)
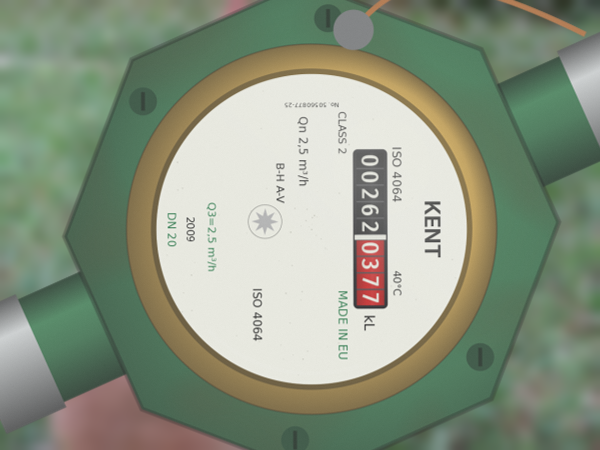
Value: 262.0377 (kL)
